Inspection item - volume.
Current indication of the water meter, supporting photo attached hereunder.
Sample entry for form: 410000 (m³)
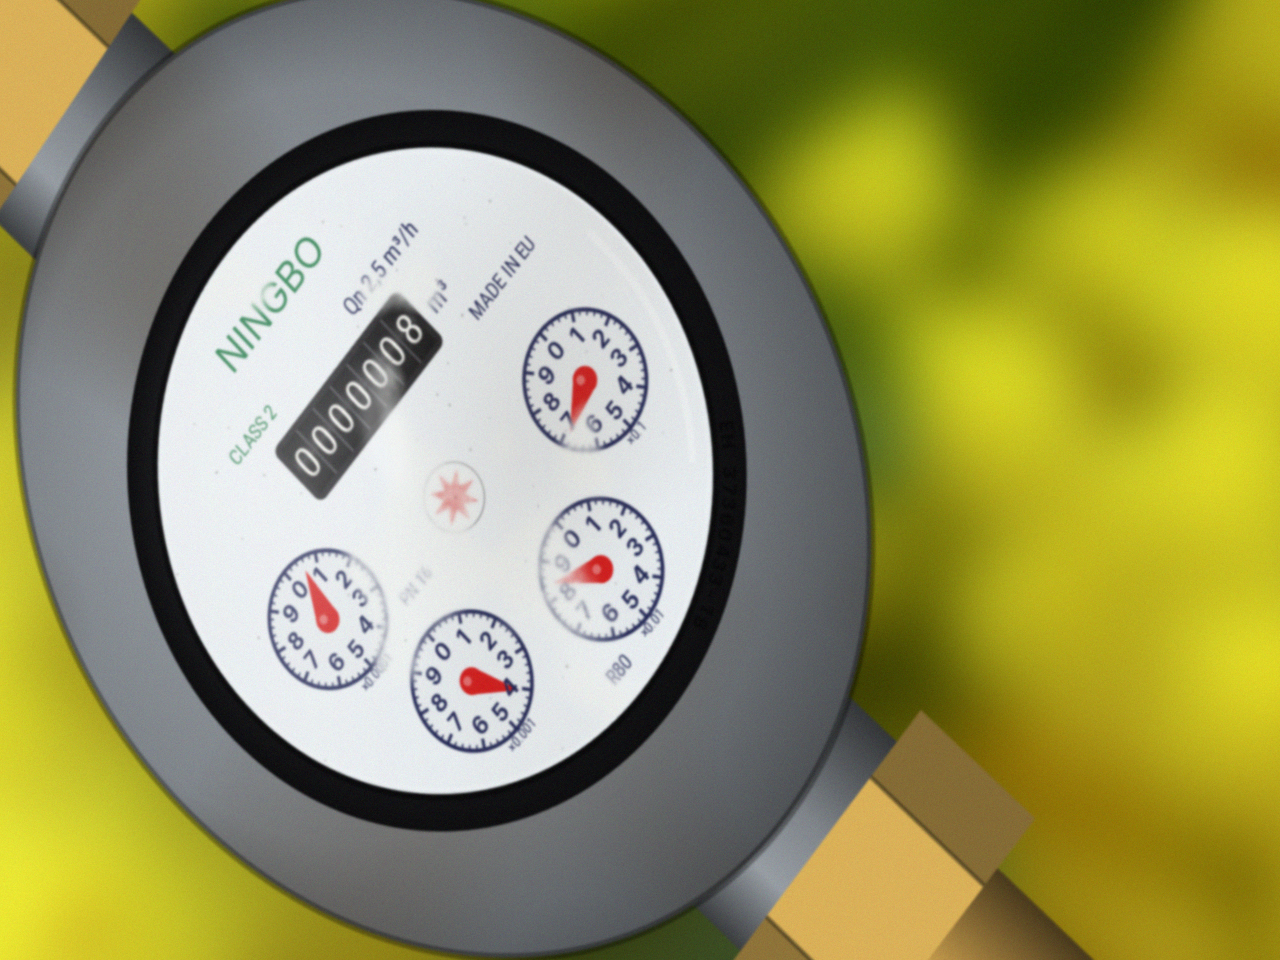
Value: 8.6840 (m³)
